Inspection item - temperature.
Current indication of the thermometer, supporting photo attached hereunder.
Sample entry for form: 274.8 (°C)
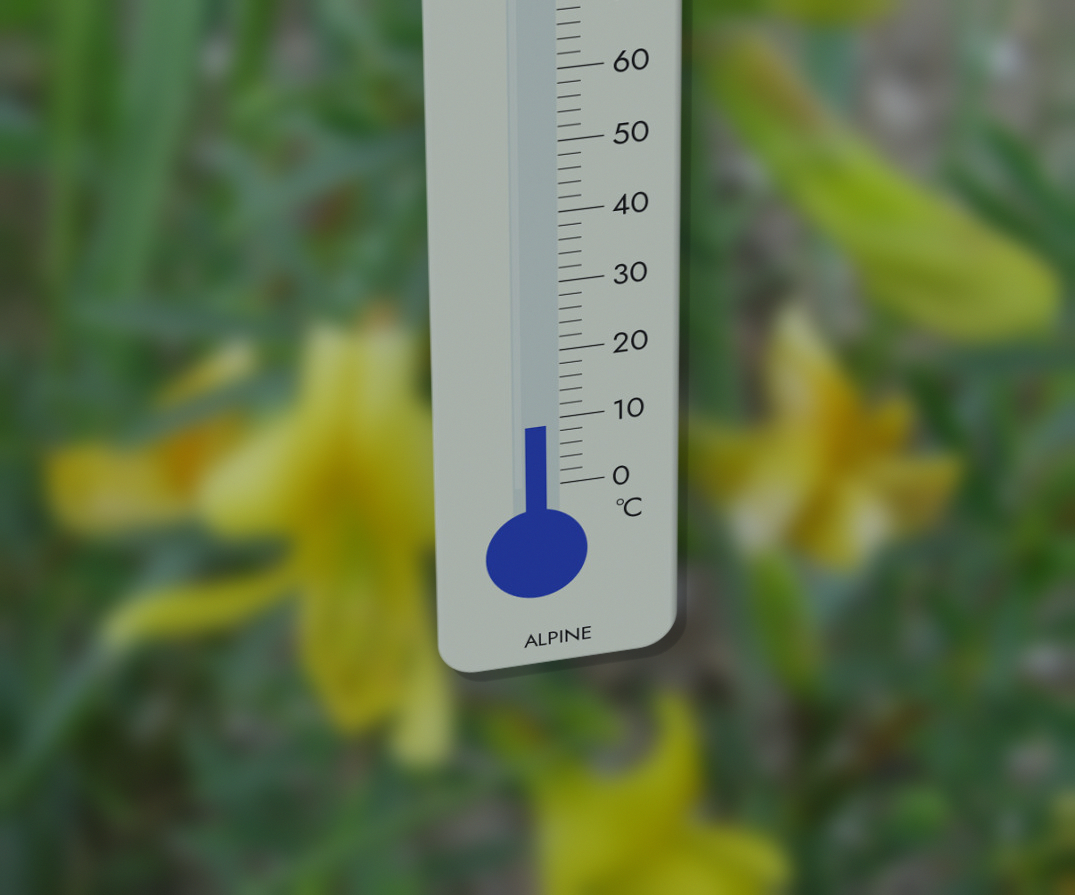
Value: 9 (°C)
